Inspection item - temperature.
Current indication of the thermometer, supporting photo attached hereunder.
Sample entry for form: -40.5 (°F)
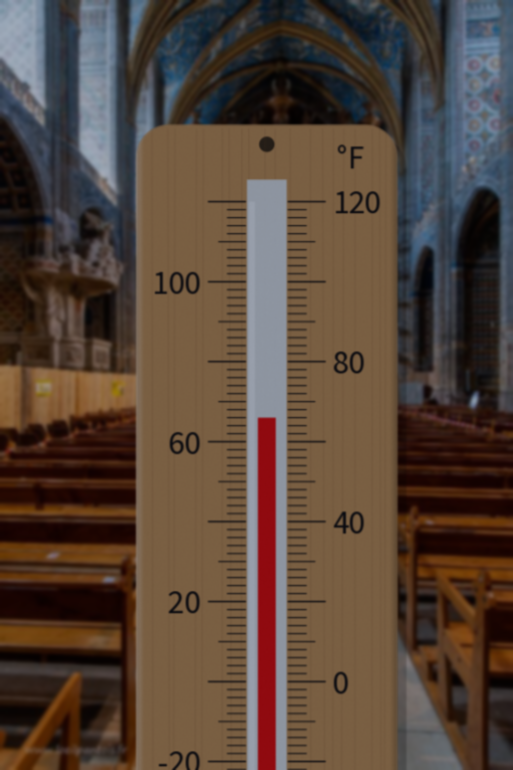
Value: 66 (°F)
